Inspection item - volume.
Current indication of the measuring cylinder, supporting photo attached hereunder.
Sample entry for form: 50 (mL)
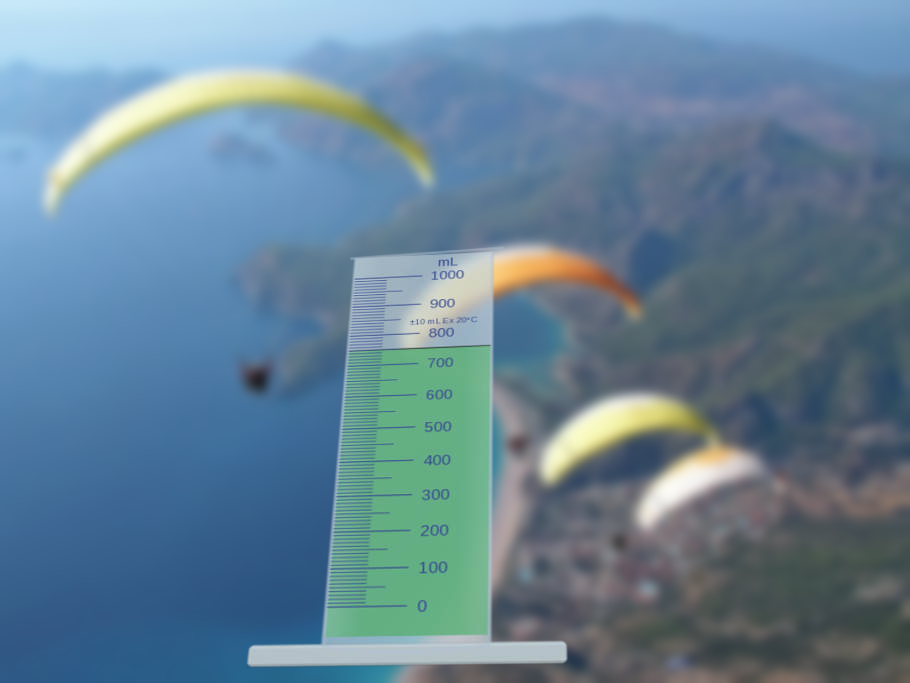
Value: 750 (mL)
